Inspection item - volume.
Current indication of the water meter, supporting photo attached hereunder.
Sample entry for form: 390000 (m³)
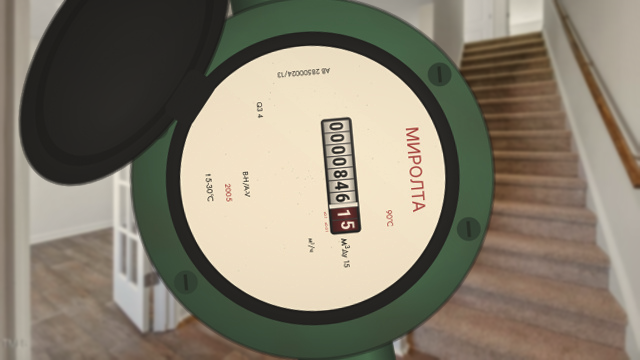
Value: 846.15 (m³)
